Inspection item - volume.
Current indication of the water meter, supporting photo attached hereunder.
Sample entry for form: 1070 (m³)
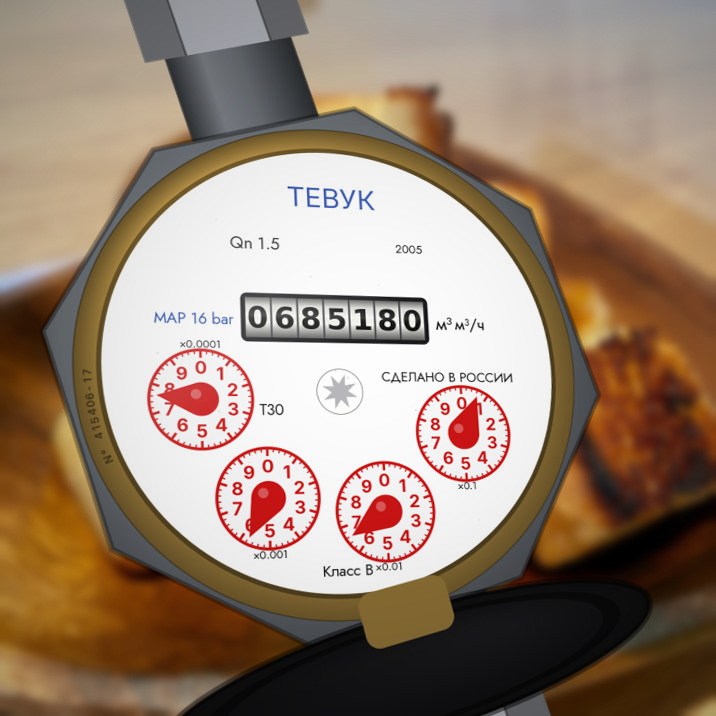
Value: 685180.0657 (m³)
